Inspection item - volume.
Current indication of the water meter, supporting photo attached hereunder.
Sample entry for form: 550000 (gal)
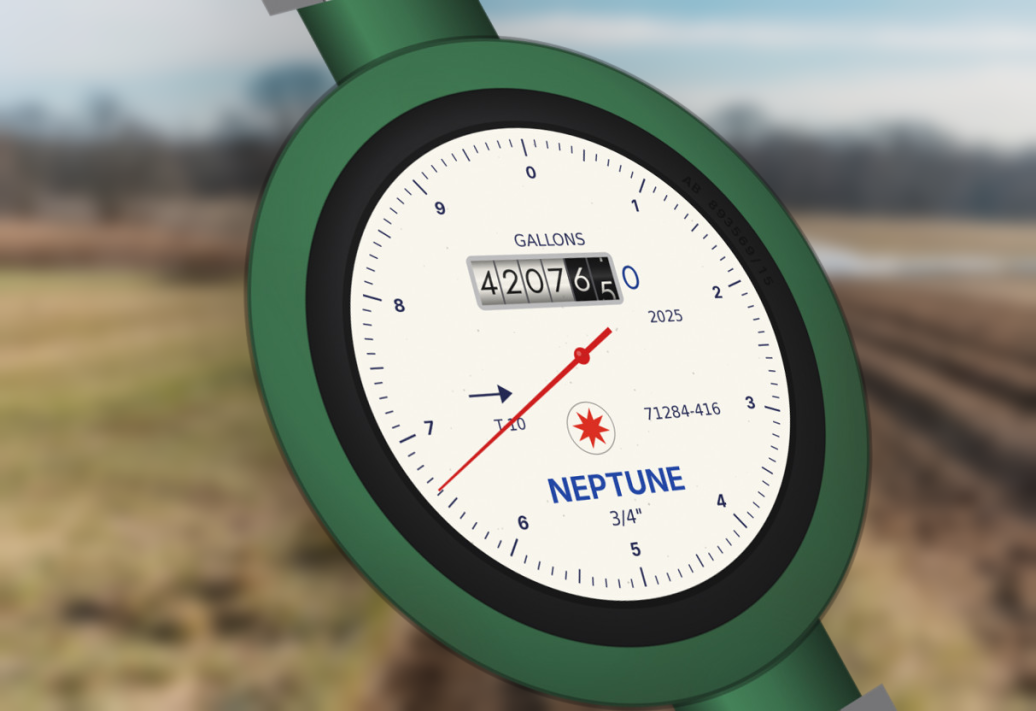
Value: 4207646.6 (gal)
